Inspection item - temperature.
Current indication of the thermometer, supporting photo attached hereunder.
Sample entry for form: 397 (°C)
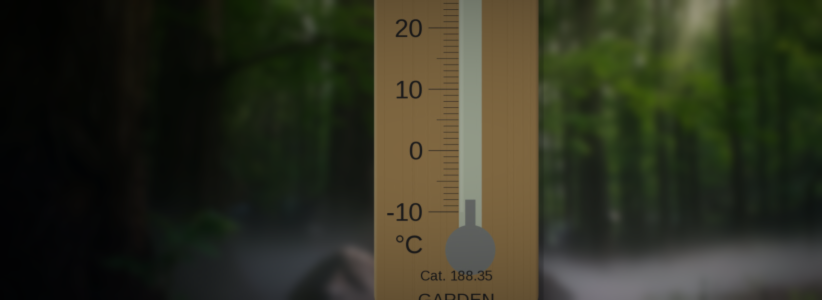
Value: -8 (°C)
